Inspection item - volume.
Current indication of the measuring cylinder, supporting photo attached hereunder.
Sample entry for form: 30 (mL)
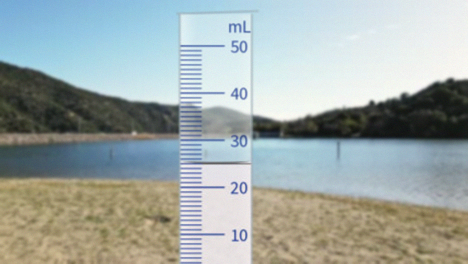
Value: 25 (mL)
